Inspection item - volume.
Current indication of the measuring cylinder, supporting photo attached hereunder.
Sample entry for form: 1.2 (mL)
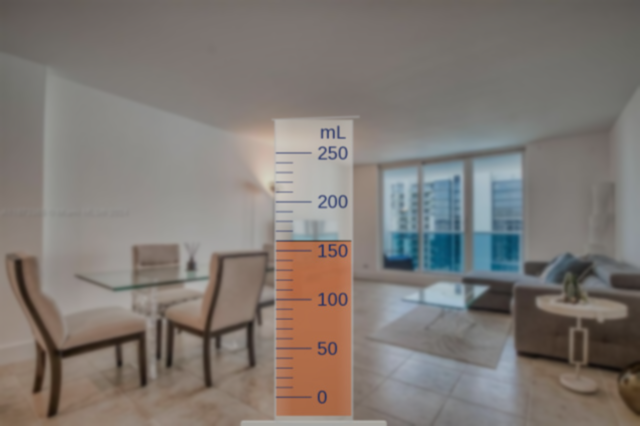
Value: 160 (mL)
